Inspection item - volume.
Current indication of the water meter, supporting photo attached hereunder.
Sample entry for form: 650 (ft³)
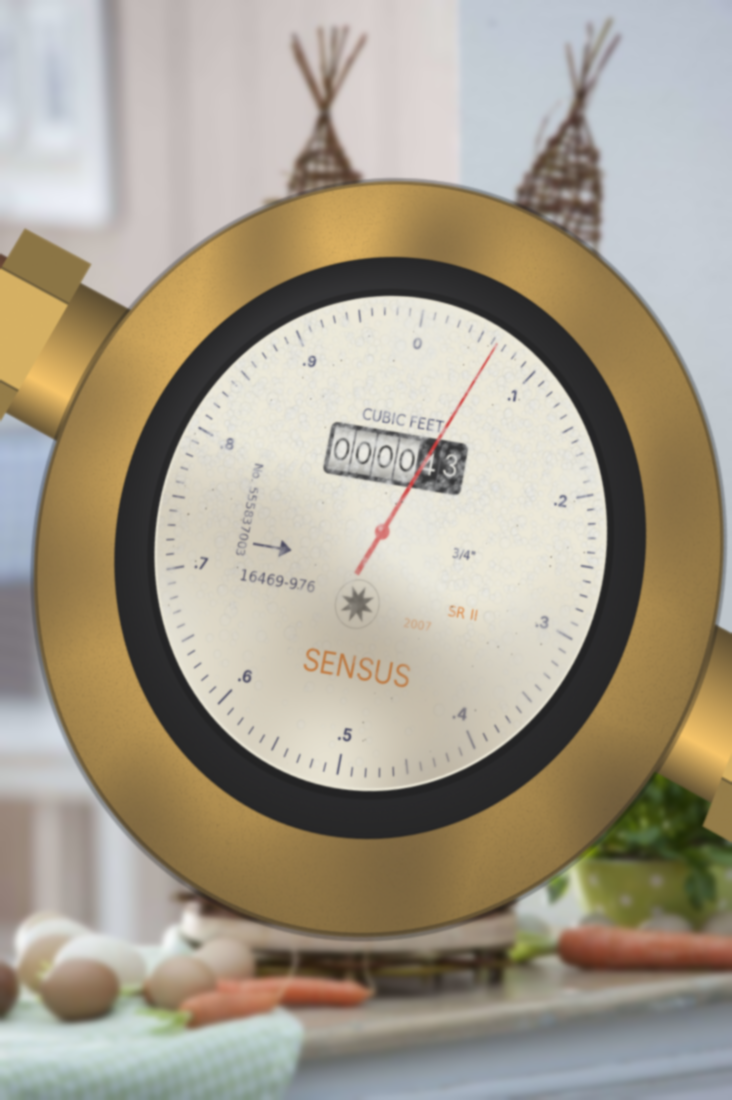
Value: 43.06 (ft³)
